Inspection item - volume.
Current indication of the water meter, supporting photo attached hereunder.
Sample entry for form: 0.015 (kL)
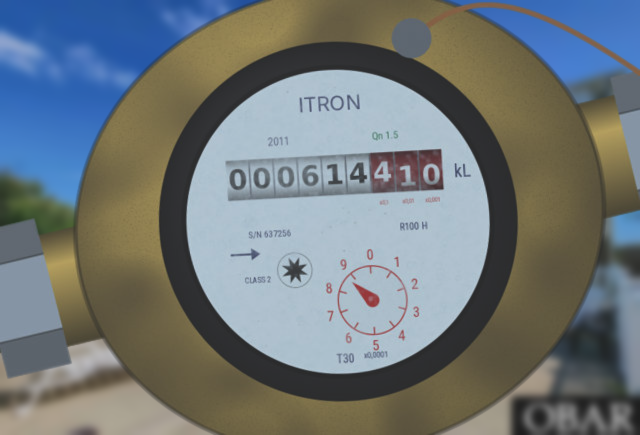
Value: 614.4098 (kL)
